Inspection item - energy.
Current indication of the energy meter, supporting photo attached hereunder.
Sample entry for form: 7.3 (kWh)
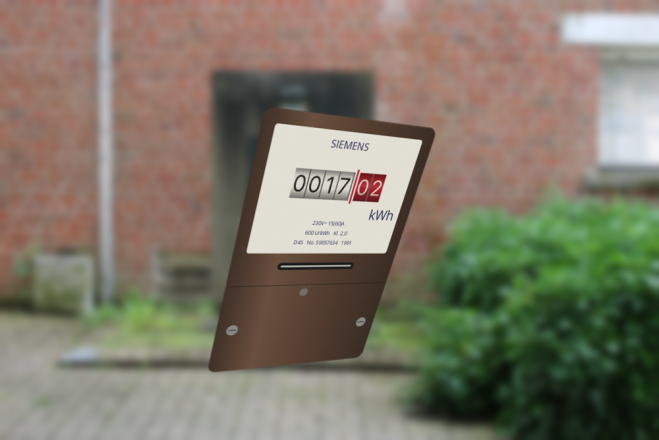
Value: 17.02 (kWh)
